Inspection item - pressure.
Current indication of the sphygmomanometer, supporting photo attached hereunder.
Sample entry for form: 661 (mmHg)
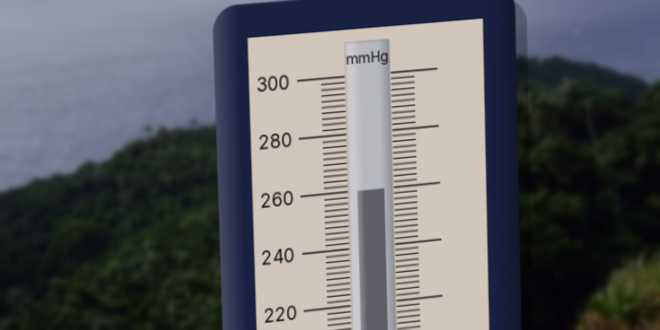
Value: 260 (mmHg)
